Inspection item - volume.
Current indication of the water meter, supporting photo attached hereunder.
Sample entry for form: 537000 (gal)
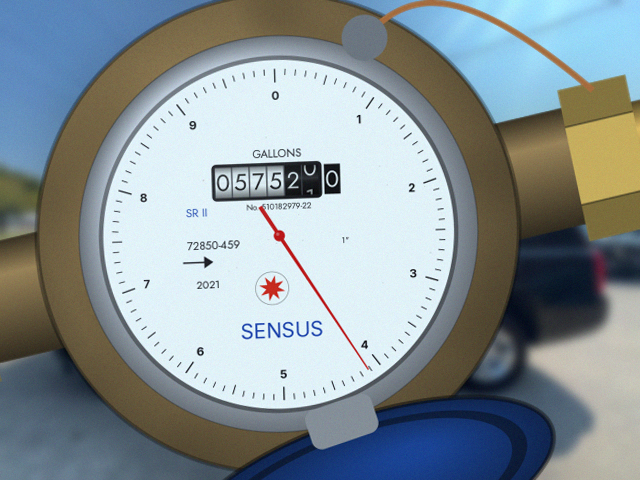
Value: 575204.1 (gal)
